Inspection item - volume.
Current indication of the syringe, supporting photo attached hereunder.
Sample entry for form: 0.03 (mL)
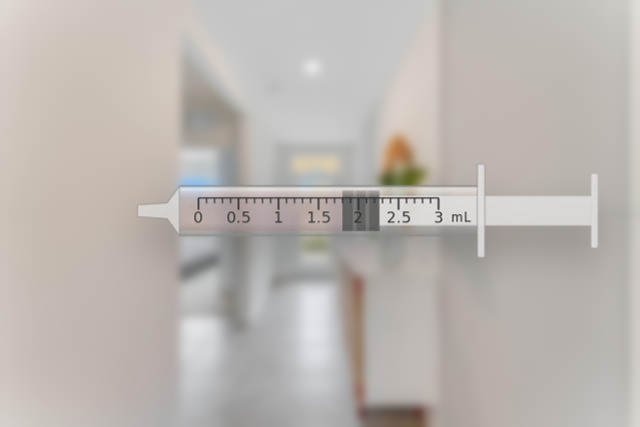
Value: 1.8 (mL)
